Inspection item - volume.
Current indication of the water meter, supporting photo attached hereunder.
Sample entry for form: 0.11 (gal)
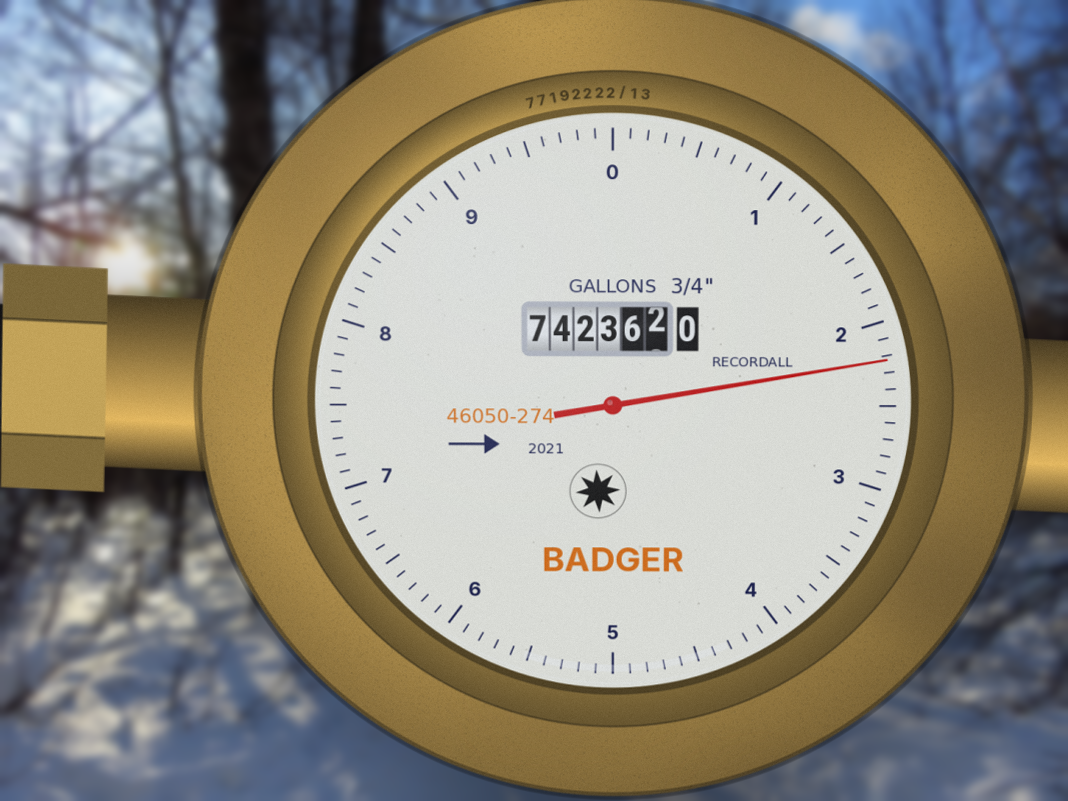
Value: 7423622.2 (gal)
